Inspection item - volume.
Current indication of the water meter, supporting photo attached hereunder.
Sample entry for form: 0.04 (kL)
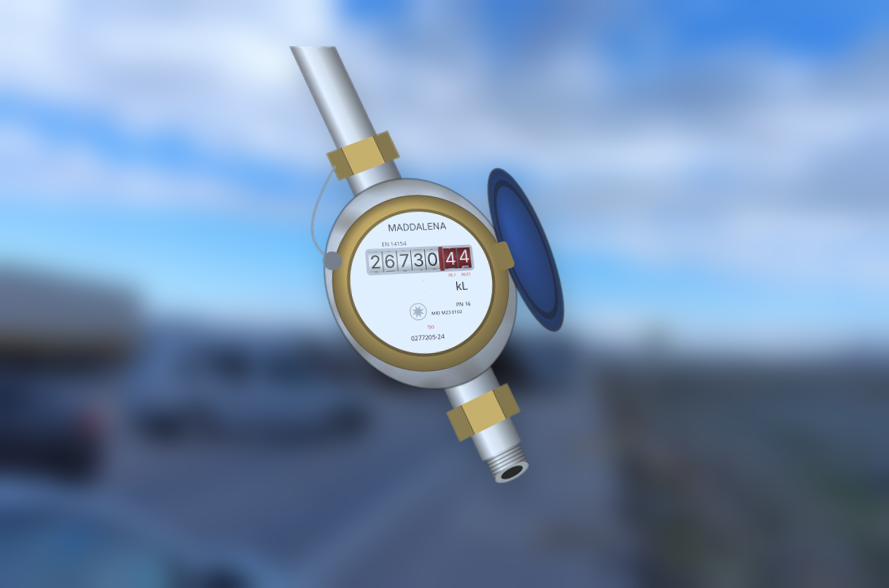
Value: 26730.44 (kL)
